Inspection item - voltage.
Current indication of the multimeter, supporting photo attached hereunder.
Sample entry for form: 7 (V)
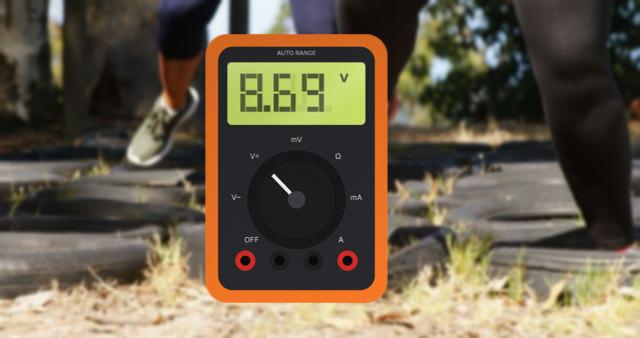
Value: 8.69 (V)
